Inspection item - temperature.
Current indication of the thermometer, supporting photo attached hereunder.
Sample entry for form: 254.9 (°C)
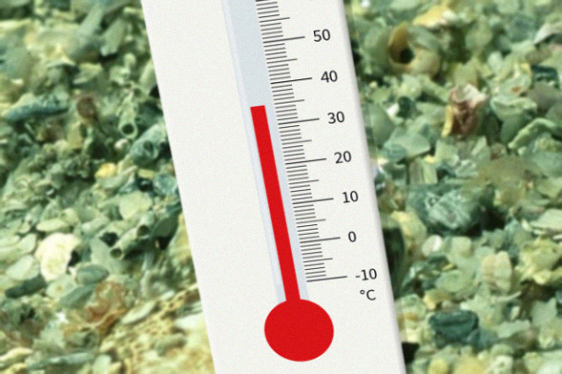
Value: 35 (°C)
